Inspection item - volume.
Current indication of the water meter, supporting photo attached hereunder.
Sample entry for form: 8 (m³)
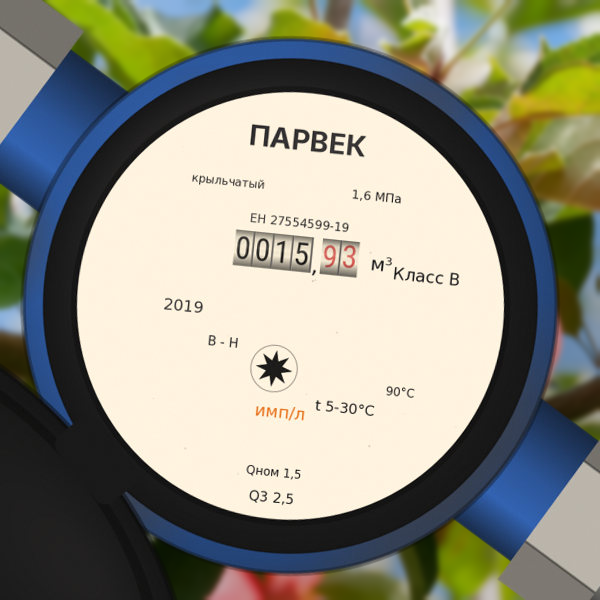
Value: 15.93 (m³)
